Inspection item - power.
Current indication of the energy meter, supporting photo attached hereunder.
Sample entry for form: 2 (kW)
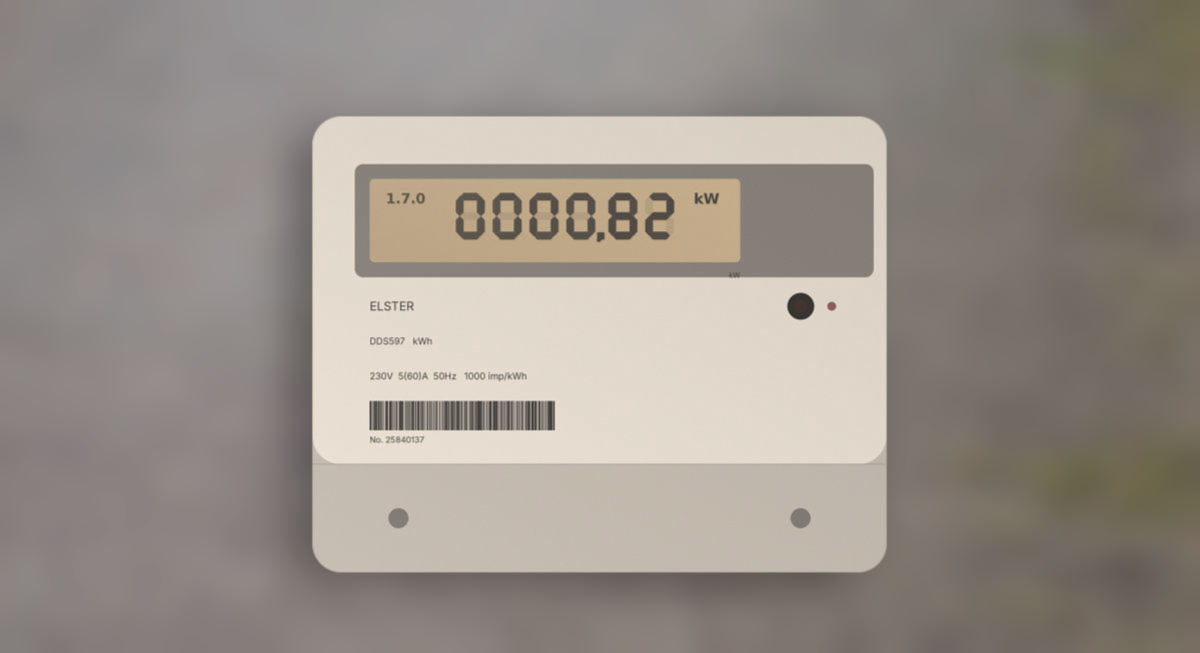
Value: 0.82 (kW)
